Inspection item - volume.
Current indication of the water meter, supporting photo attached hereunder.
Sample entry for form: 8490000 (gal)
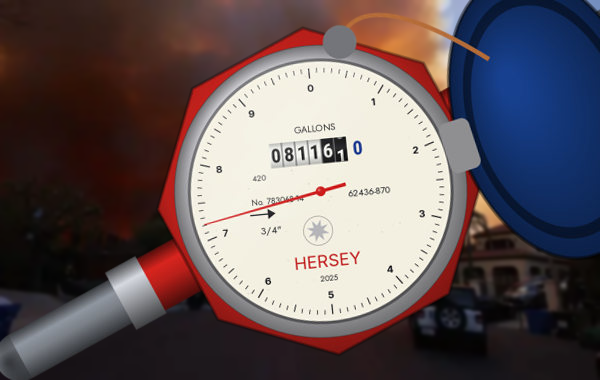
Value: 811607.2 (gal)
